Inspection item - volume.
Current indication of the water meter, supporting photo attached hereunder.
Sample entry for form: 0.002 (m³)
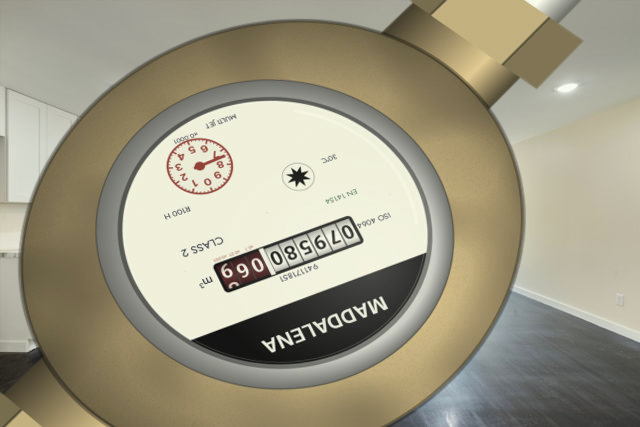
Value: 79580.0687 (m³)
